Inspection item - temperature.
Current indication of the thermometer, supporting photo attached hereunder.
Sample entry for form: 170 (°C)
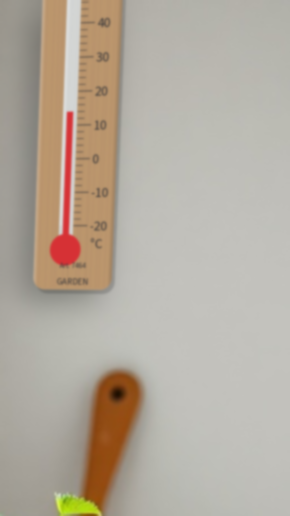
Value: 14 (°C)
